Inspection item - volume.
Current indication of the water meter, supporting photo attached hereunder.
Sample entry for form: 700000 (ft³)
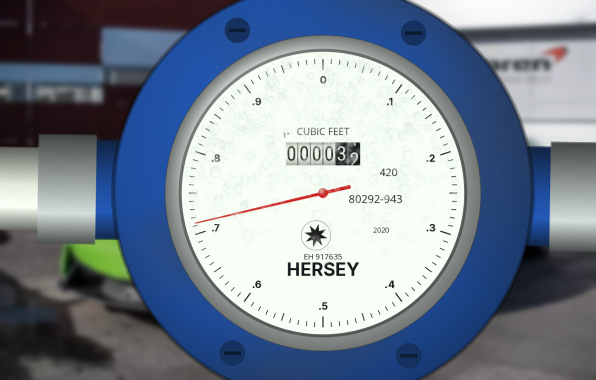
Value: 31.71 (ft³)
